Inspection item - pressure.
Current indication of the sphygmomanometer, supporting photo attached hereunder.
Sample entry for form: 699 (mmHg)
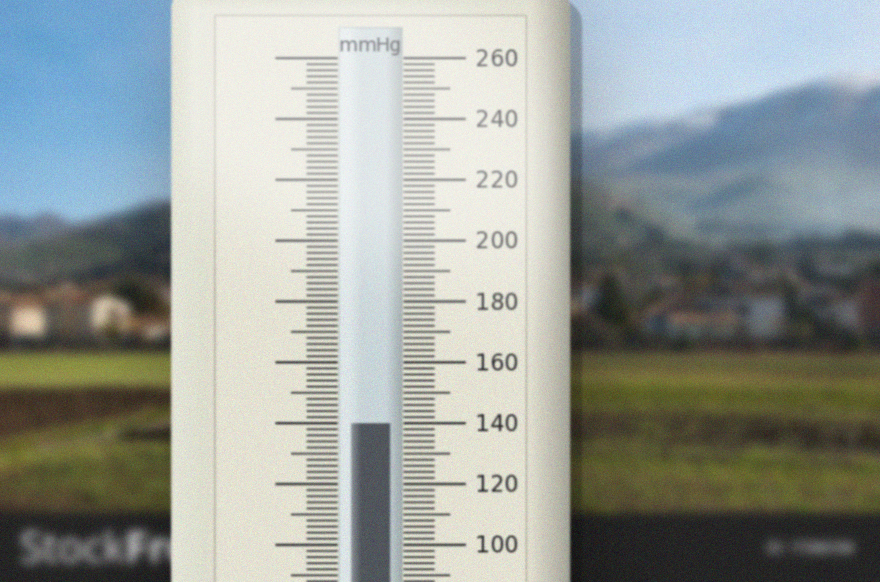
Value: 140 (mmHg)
